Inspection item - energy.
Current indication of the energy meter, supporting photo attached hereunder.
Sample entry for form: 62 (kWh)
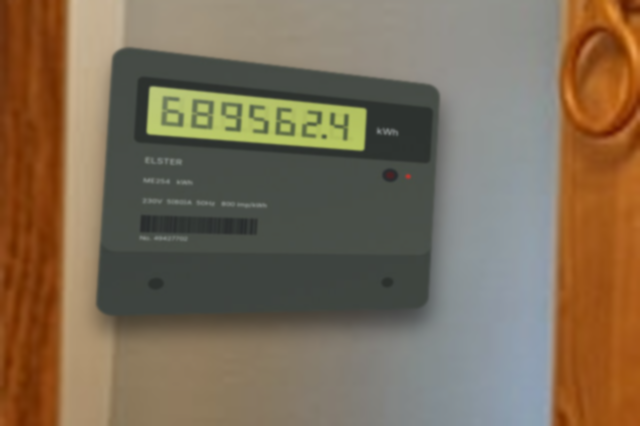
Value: 689562.4 (kWh)
